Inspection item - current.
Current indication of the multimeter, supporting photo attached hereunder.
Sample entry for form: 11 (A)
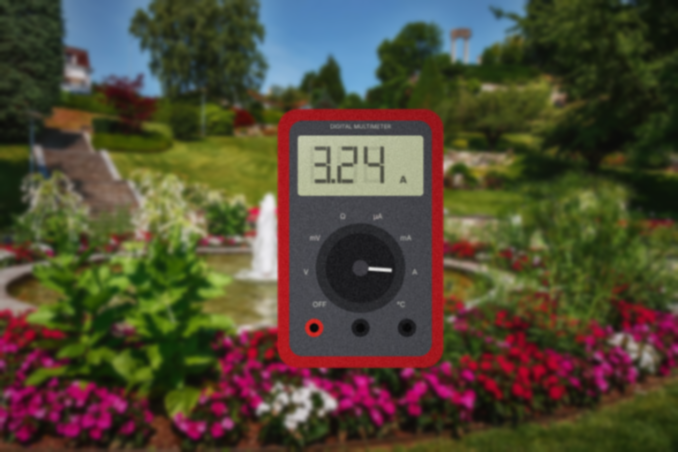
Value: 3.24 (A)
